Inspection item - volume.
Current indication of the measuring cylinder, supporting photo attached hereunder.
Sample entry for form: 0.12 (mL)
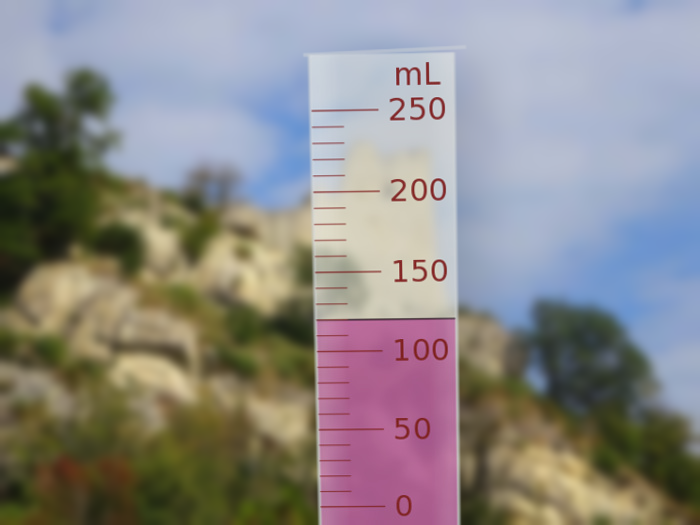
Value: 120 (mL)
